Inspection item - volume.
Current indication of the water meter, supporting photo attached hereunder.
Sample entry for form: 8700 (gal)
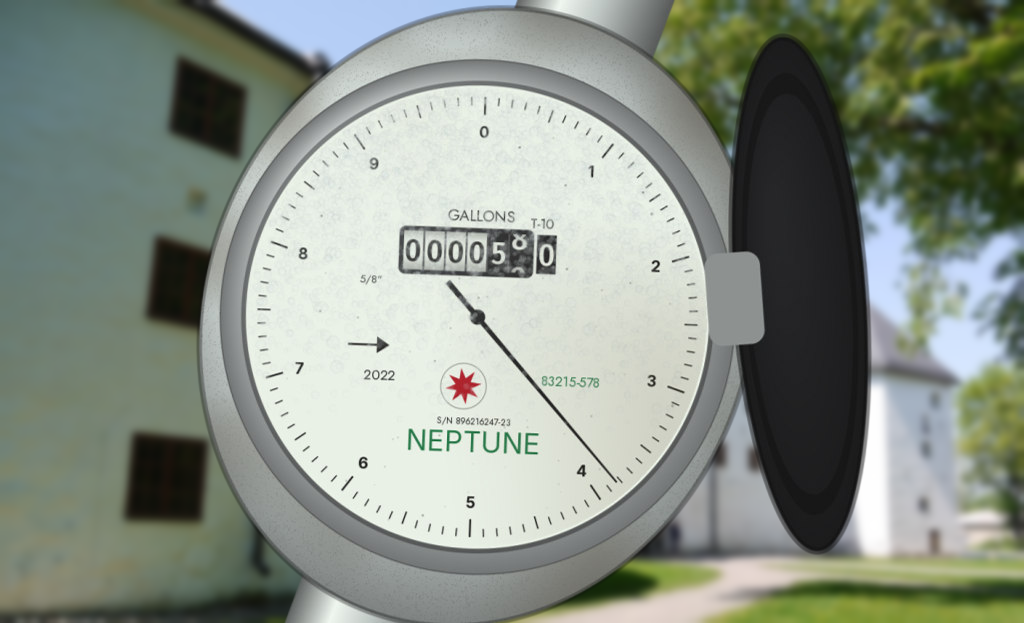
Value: 583.8 (gal)
